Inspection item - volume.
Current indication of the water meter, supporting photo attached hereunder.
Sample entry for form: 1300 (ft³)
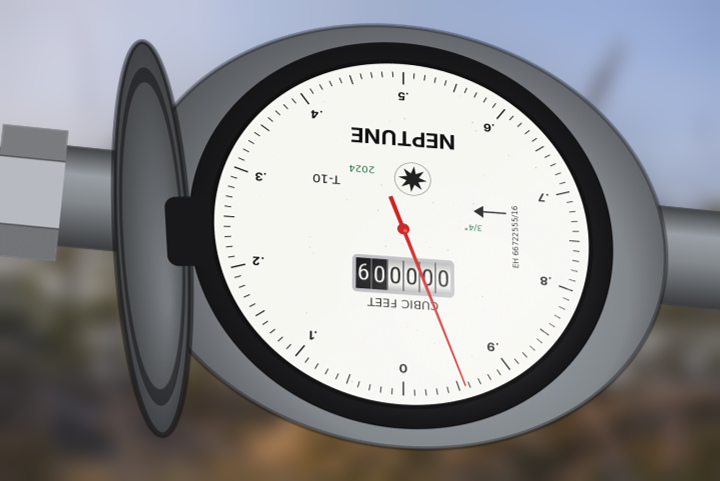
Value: 8.94 (ft³)
